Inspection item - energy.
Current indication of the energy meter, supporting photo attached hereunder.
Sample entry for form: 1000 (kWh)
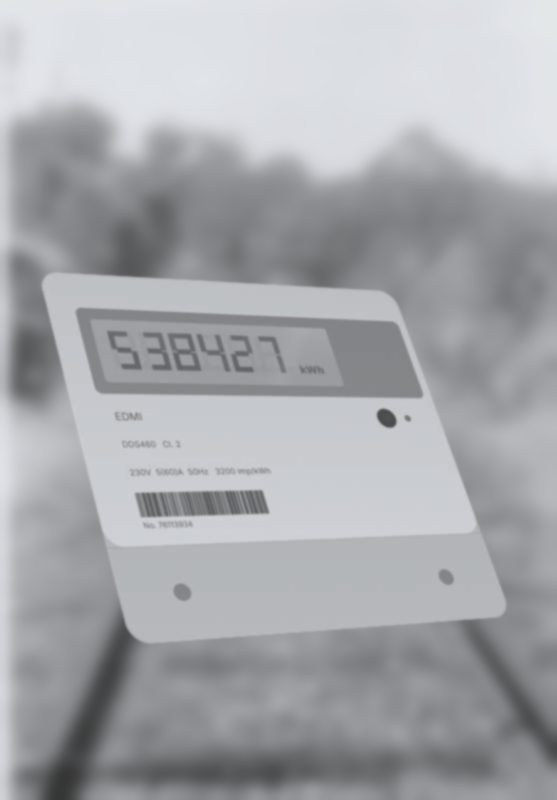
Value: 538427 (kWh)
